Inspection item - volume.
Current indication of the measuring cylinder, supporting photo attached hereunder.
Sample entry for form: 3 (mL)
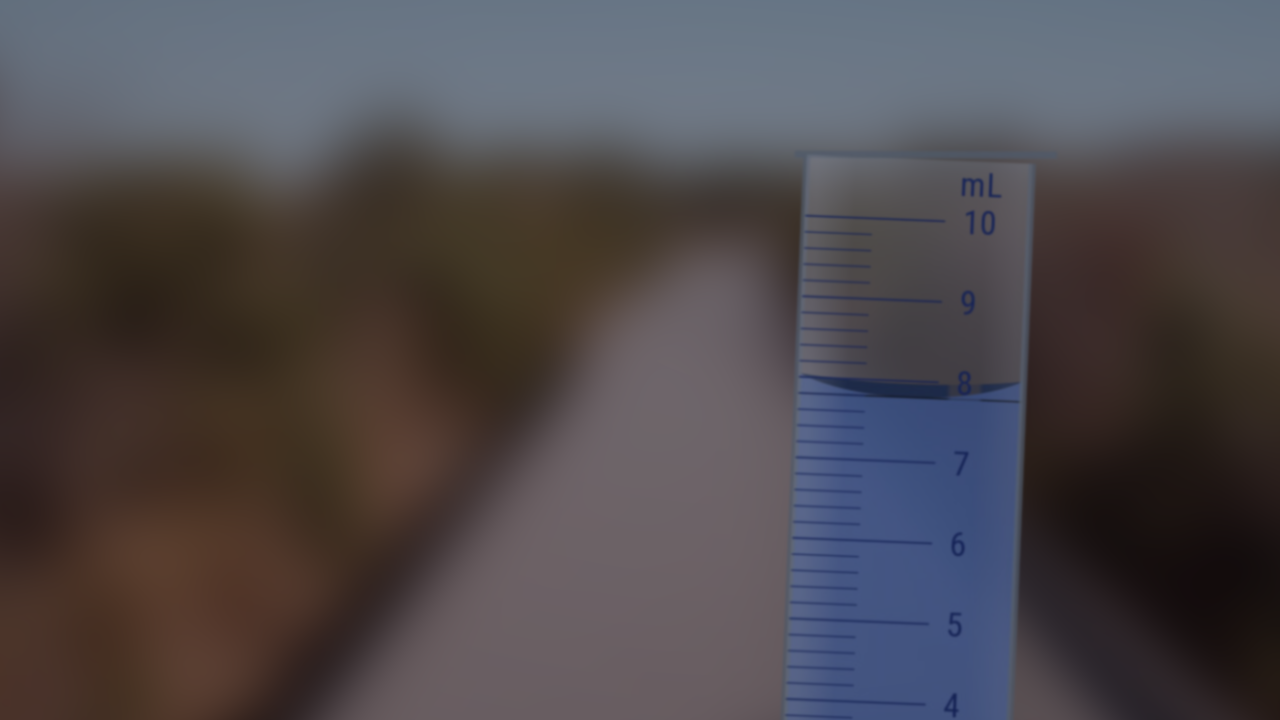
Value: 7.8 (mL)
